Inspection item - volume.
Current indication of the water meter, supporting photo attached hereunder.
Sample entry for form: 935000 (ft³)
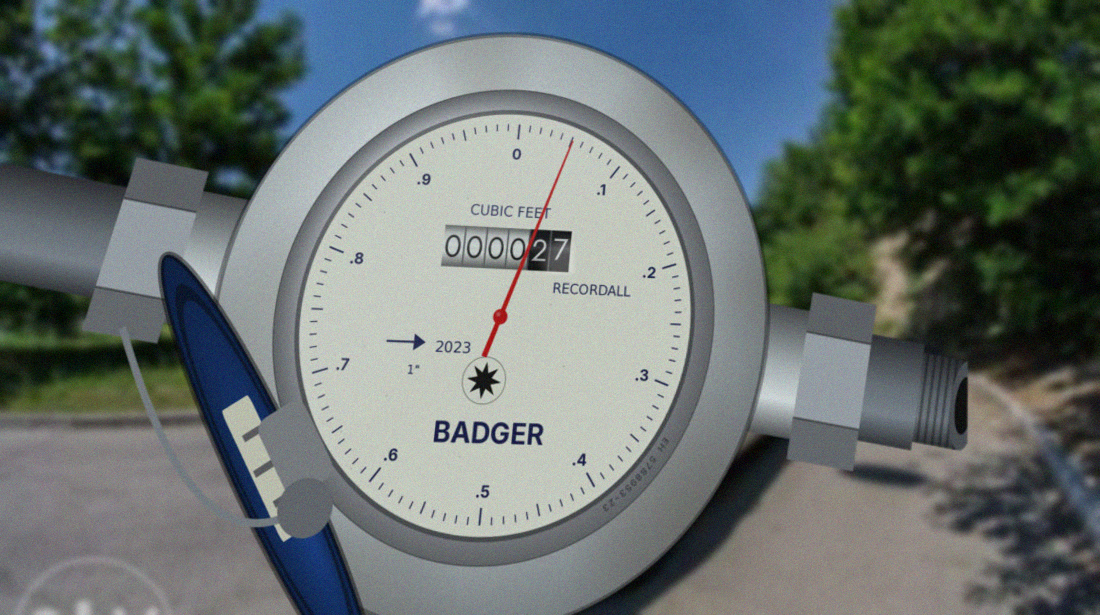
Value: 27.05 (ft³)
